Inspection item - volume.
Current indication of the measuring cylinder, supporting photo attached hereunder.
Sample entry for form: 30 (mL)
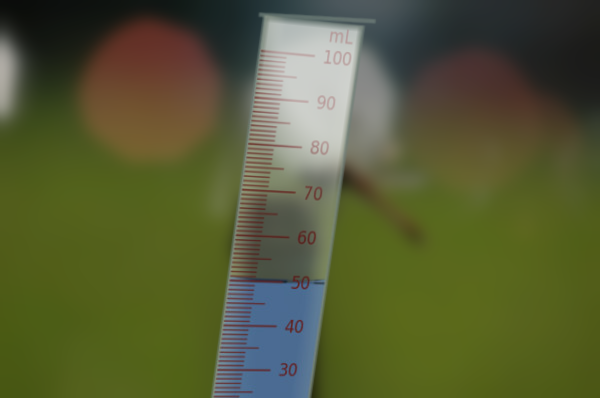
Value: 50 (mL)
